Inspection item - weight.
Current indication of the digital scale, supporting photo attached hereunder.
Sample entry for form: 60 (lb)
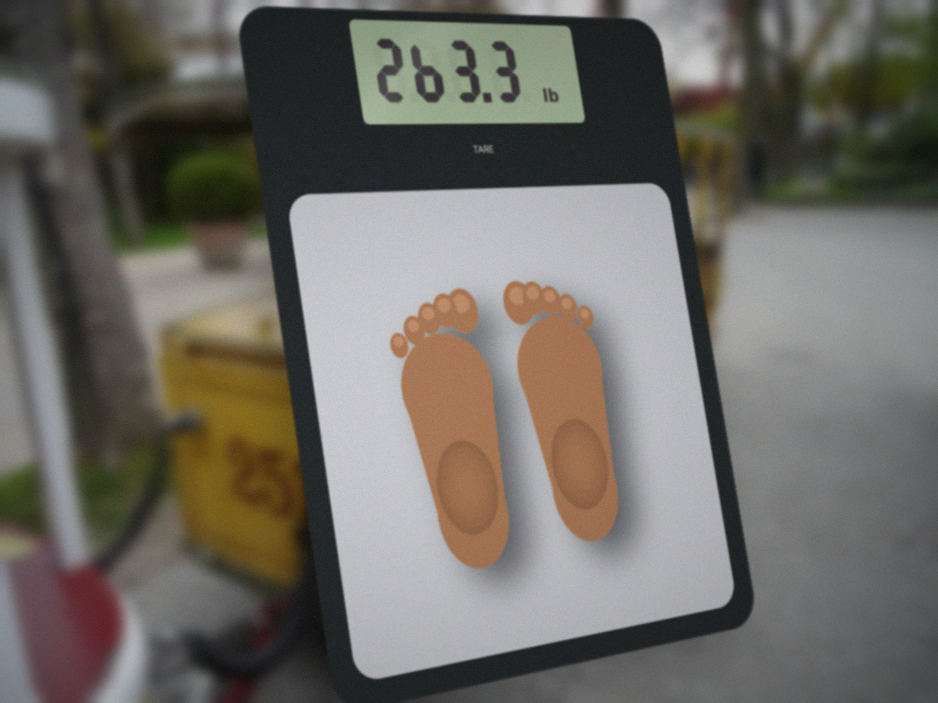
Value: 263.3 (lb)
